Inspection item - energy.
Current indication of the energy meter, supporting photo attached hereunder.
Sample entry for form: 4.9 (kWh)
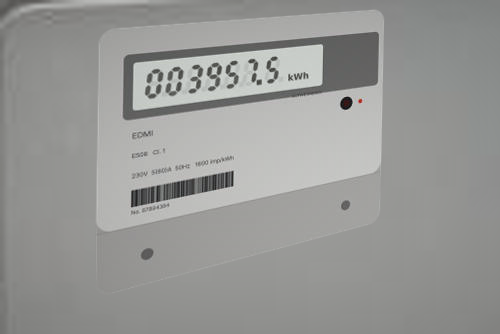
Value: 3957.5 (kWh)
